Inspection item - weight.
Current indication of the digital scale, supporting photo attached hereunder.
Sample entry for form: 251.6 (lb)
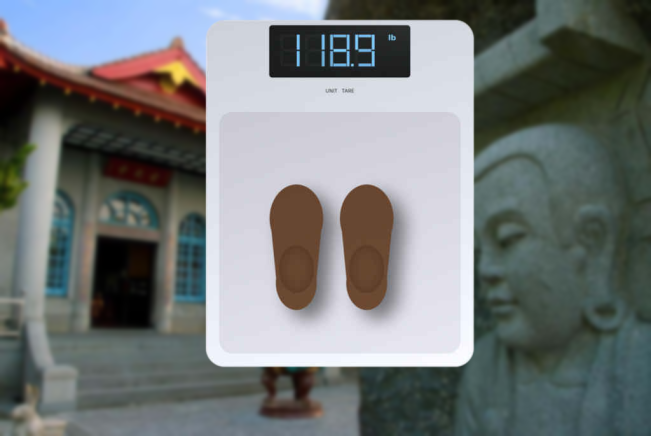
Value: 118.9 (lb)
